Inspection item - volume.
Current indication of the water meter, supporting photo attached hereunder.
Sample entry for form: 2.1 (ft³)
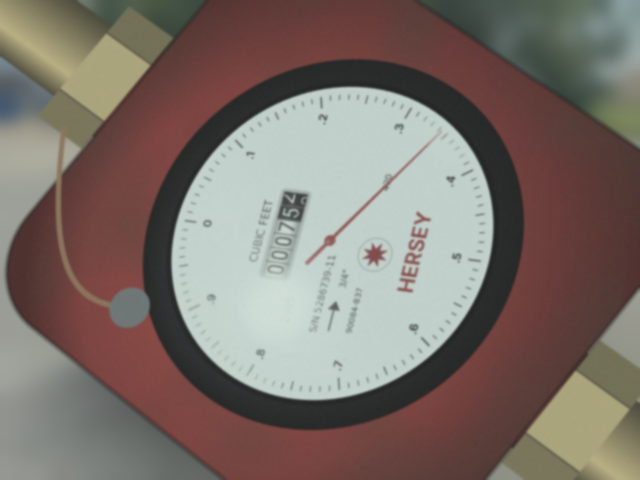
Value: 752.34 (ft³)
